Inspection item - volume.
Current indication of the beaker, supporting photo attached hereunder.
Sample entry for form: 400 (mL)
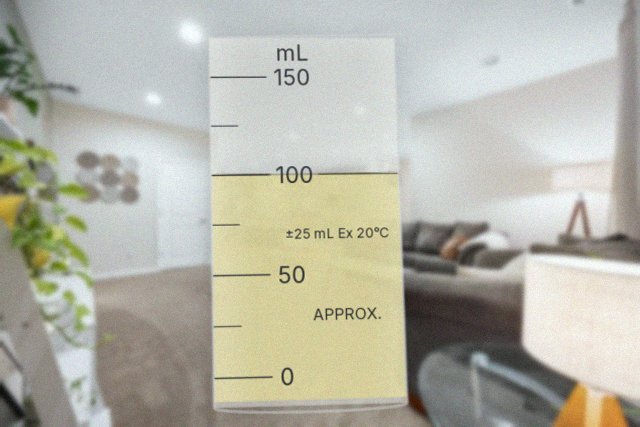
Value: 100 (mL)
